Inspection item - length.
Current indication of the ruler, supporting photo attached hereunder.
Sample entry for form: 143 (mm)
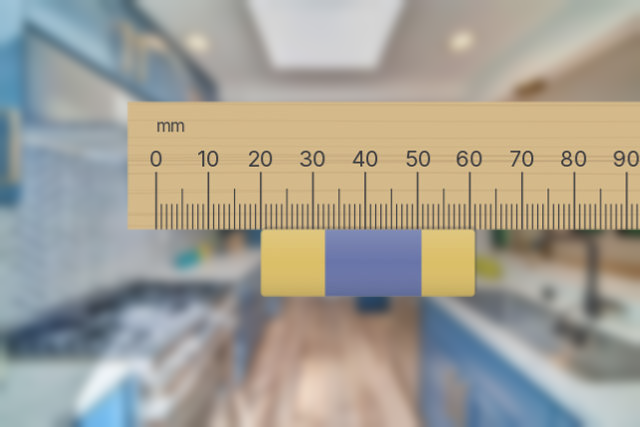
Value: 41 (mm)
